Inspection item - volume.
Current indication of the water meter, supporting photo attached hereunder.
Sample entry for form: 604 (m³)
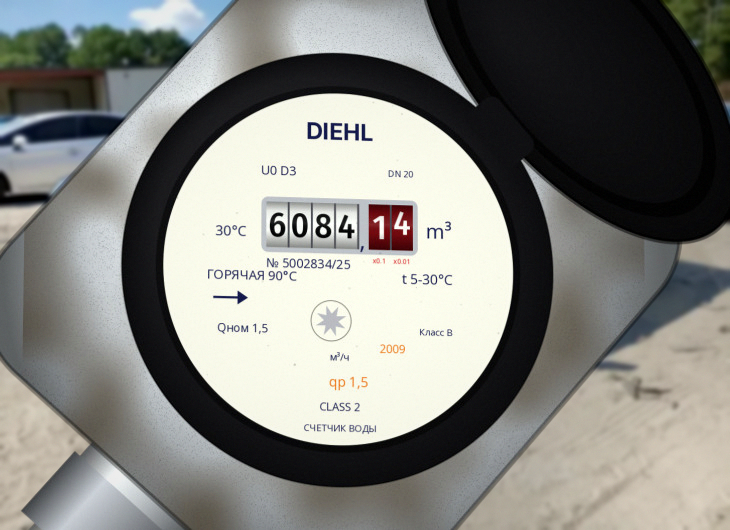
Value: 6084.14 (m³)
